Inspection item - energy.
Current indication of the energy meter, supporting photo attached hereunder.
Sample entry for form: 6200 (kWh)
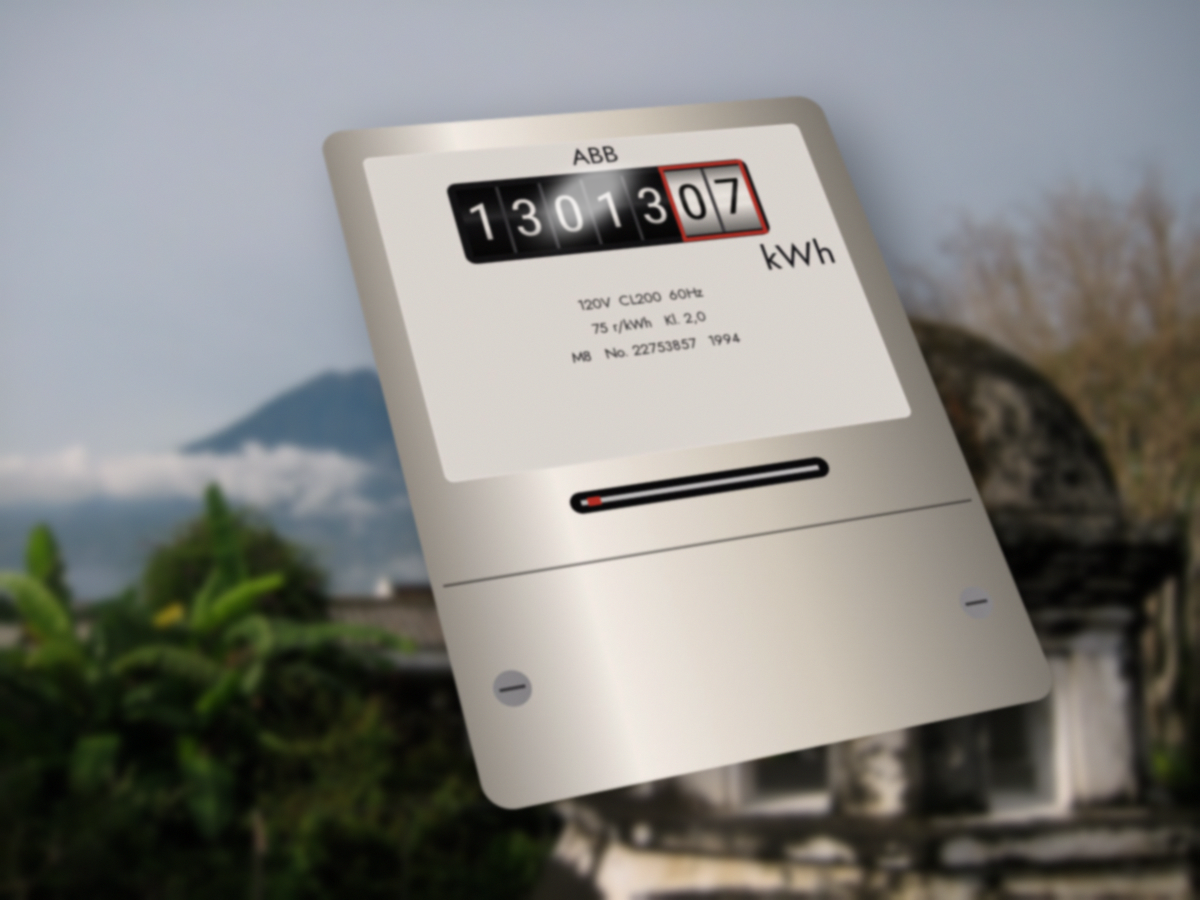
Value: 13013.07 (kWh)
